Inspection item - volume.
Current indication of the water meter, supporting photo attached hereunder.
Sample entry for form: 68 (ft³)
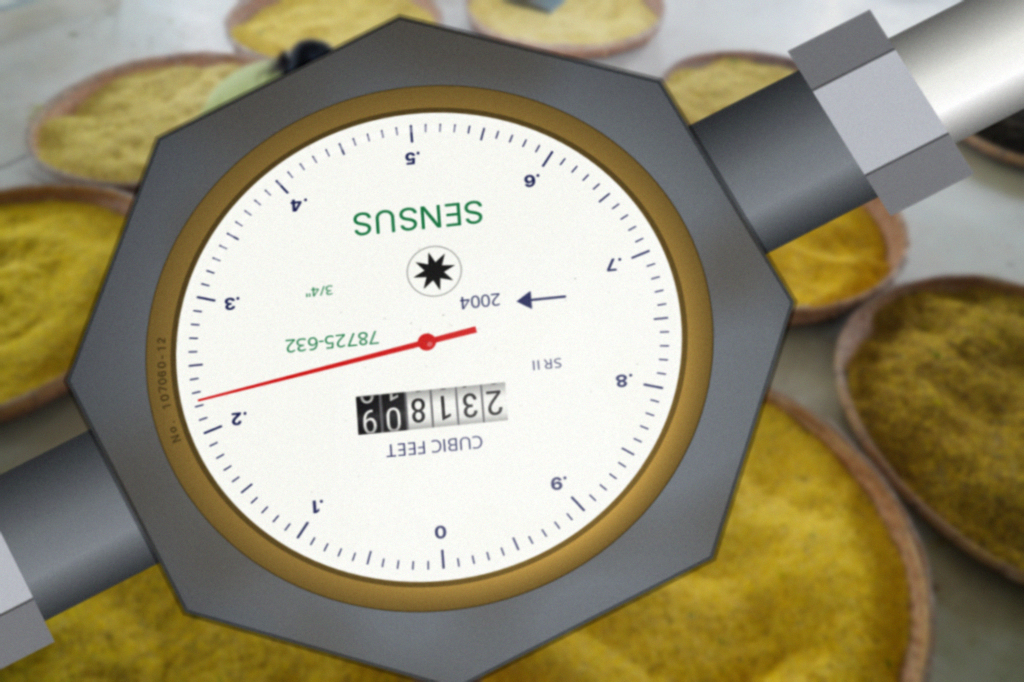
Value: 231809.22 (ft³)
